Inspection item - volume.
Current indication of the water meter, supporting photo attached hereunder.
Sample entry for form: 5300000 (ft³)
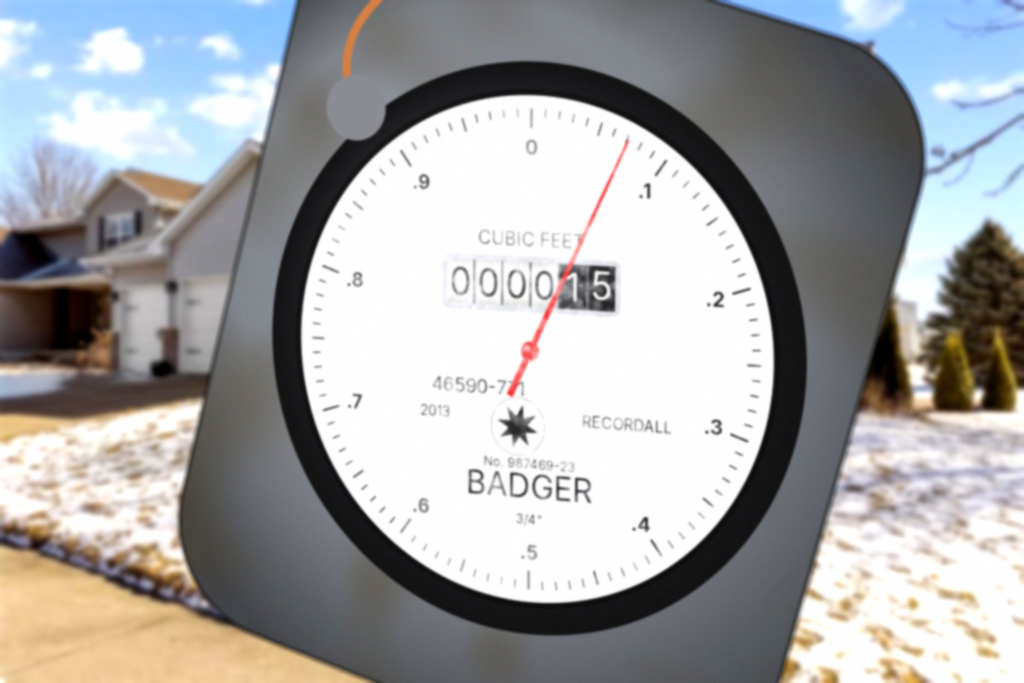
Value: 15.07 (ft³)
